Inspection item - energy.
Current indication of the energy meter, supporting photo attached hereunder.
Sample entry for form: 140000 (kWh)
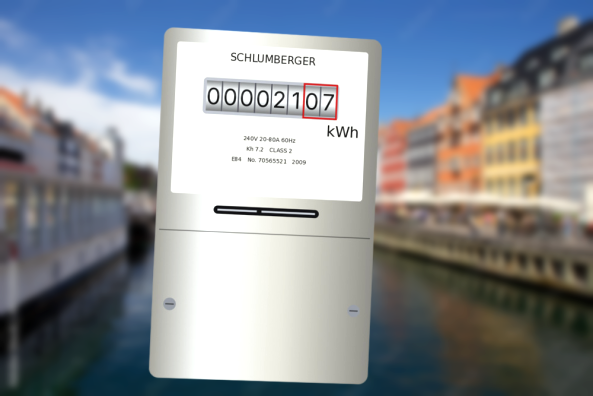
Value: 21.07 (kWh)
